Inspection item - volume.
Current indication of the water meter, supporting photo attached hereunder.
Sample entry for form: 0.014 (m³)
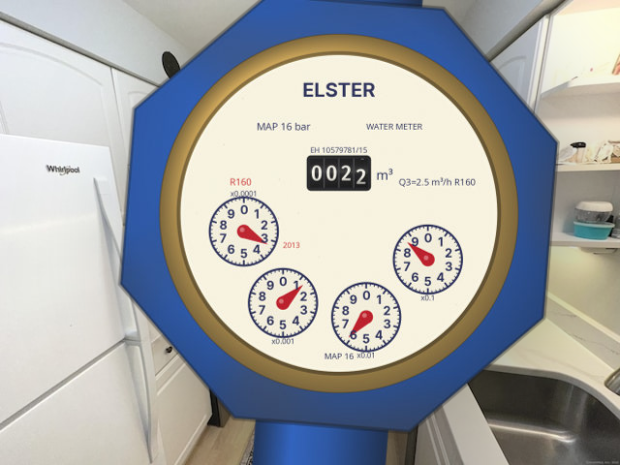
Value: 21.8613 (m³)
